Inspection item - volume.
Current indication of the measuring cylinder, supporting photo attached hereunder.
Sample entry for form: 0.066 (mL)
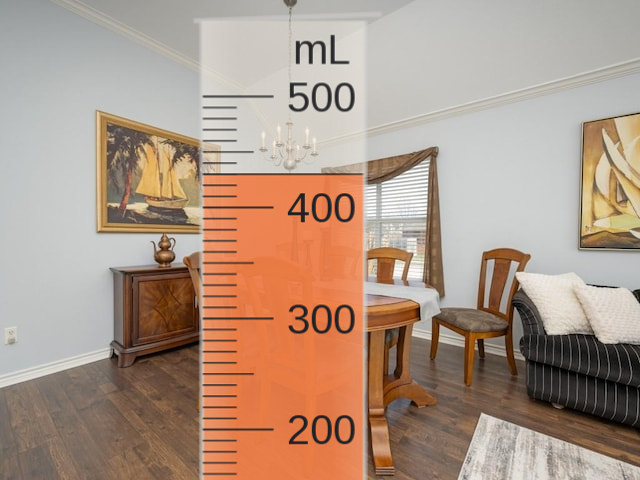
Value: 430 (mL)
